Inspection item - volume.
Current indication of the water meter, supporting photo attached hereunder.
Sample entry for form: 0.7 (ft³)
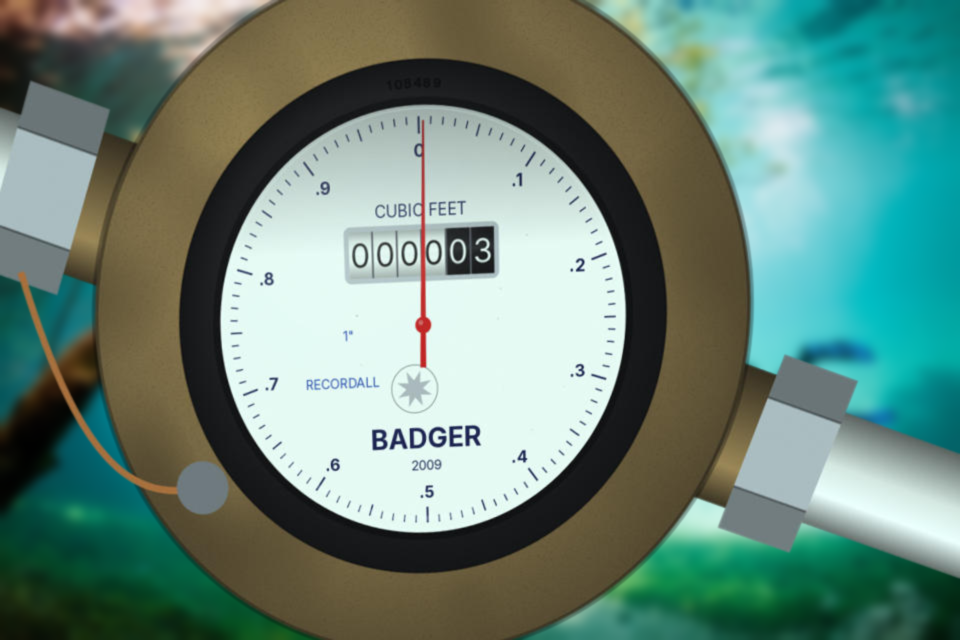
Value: 3.00 (ft³)
